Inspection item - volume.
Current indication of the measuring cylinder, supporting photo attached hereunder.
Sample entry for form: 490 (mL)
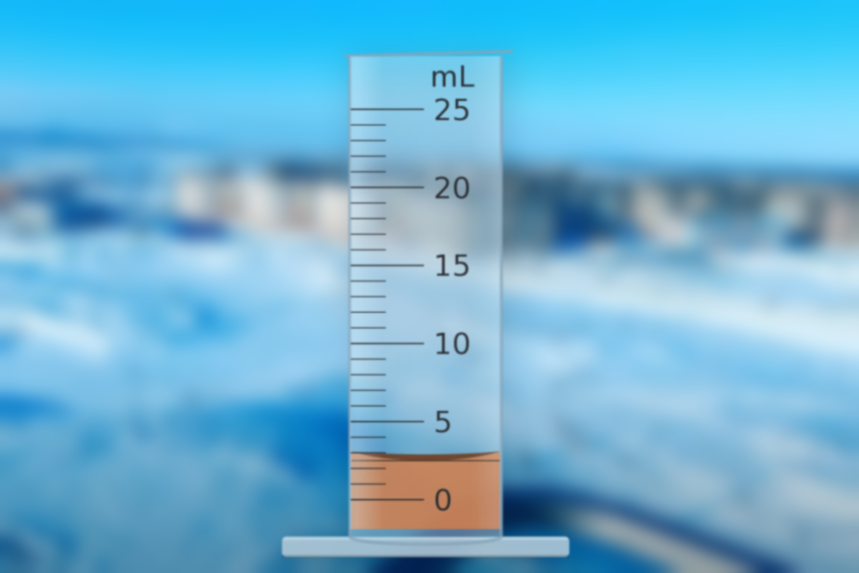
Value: 2.5 (mL)
